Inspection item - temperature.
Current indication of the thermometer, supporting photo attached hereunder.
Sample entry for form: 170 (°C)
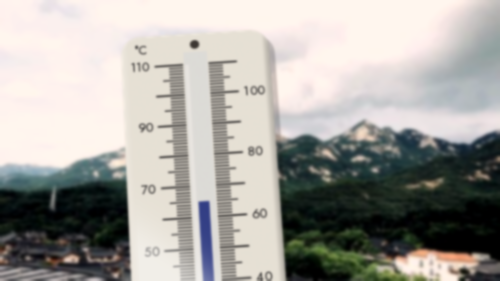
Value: 65 (°C)
